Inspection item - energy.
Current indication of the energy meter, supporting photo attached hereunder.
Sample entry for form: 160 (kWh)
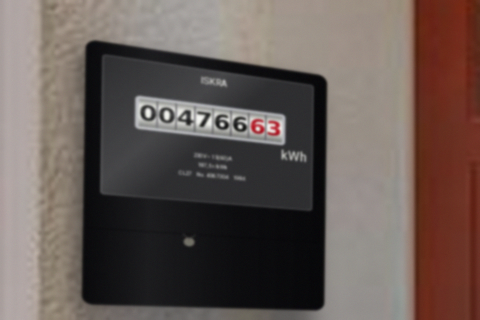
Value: 4766.63 (kWh)
